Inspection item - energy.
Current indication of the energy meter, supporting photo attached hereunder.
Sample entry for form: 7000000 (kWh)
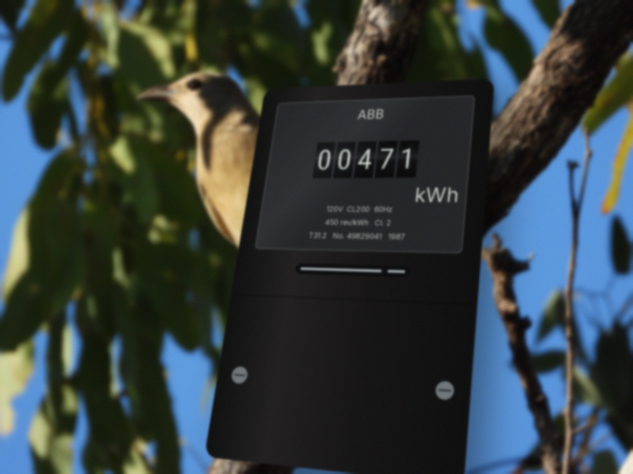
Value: 471 (kWh)
